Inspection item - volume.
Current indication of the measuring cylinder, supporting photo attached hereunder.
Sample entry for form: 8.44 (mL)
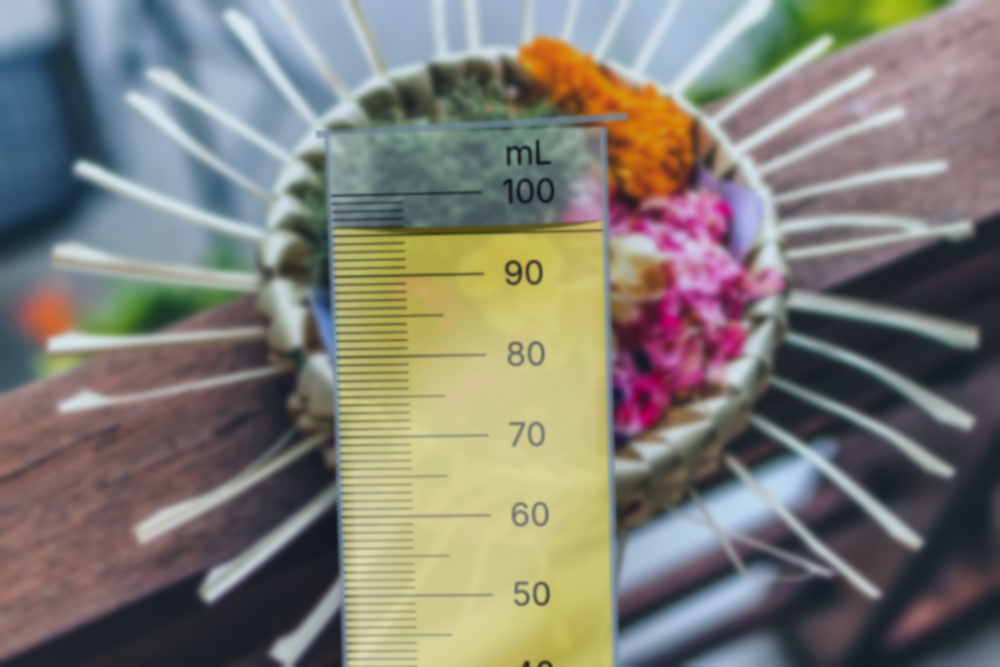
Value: 95 (mL)
